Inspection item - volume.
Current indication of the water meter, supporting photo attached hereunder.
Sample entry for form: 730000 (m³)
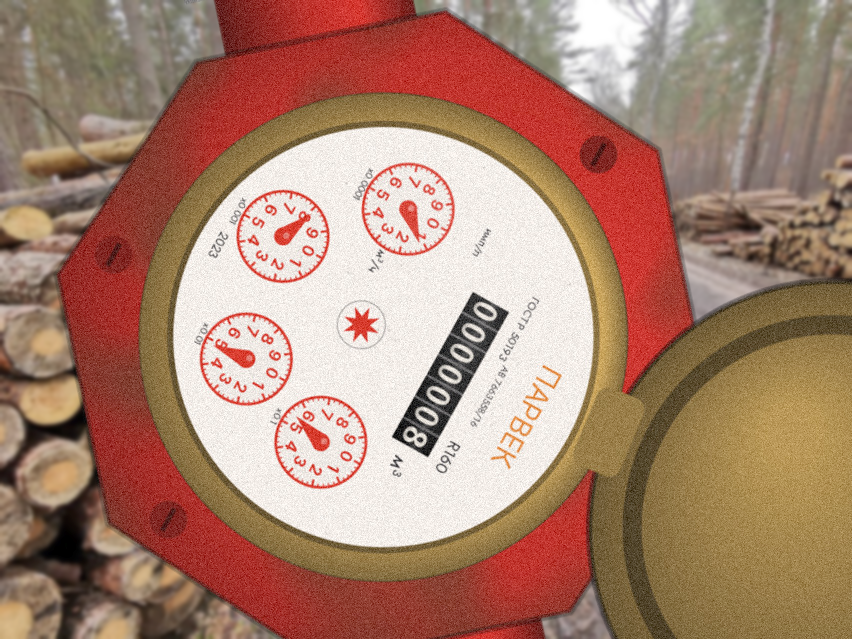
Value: 8.5481 (m³)
